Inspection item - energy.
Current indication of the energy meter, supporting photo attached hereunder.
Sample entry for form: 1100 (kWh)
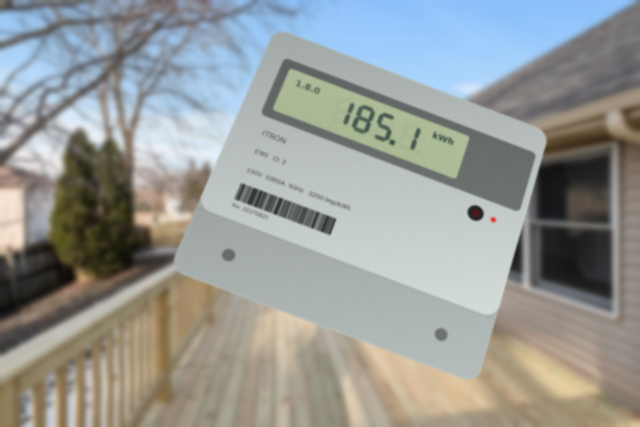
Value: 185.1 (kWh)
